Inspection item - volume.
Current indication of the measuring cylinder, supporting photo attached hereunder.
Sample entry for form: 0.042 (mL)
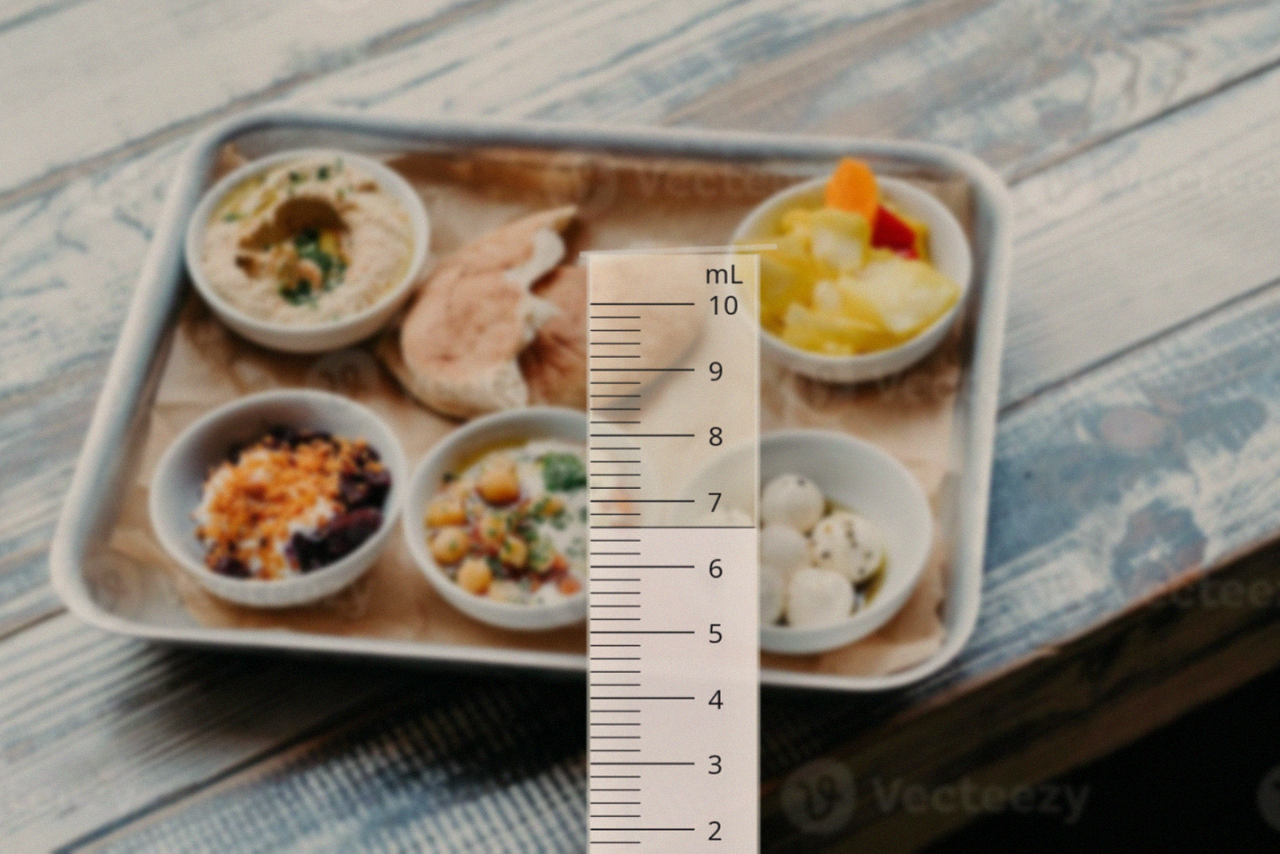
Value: 6.6 (mL)
